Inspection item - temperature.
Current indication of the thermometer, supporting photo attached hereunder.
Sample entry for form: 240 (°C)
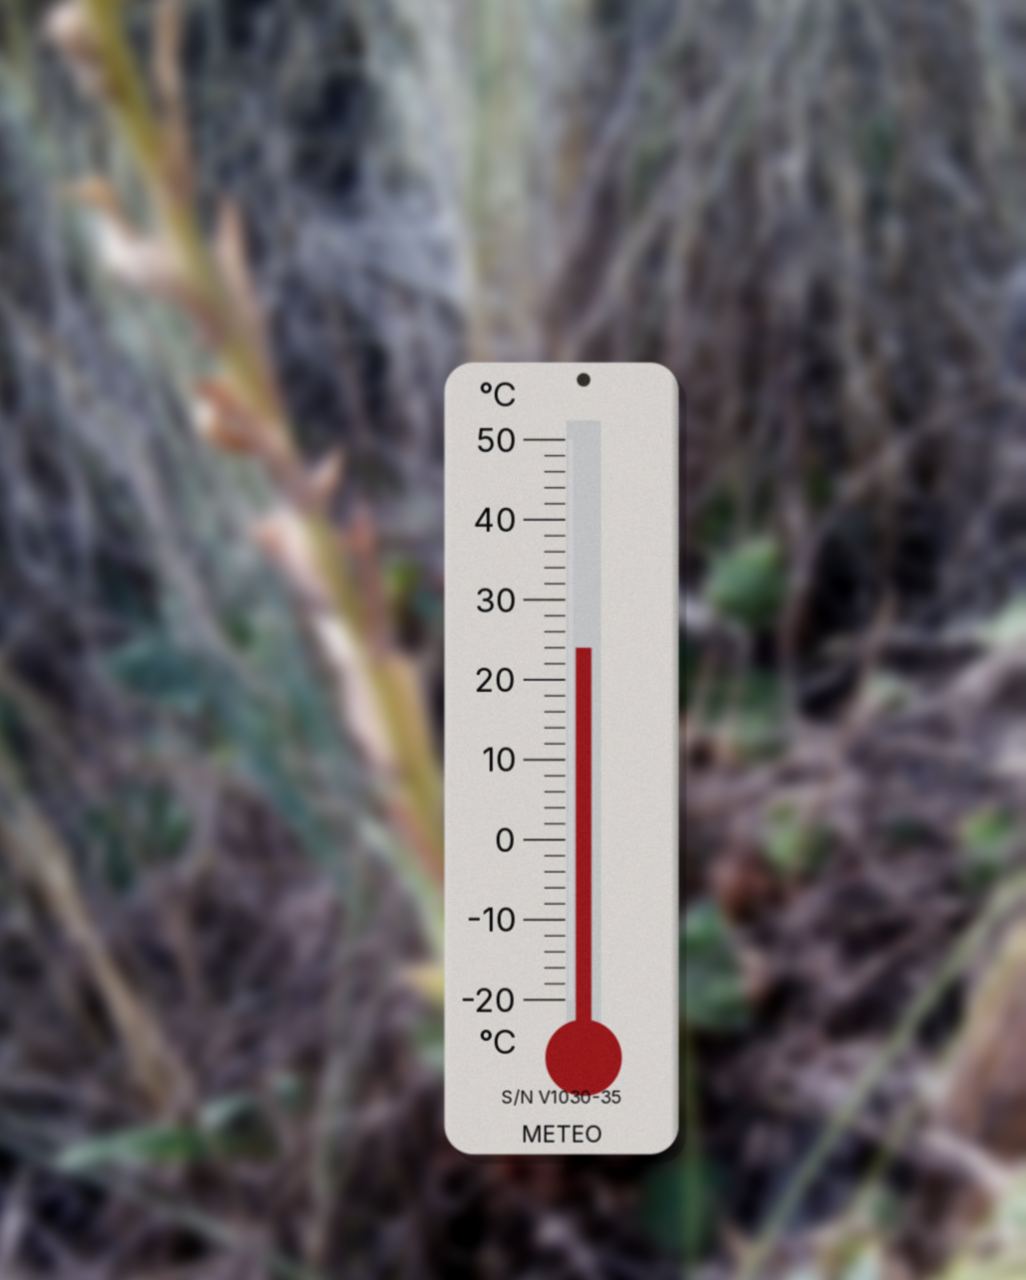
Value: 24 (°C)
